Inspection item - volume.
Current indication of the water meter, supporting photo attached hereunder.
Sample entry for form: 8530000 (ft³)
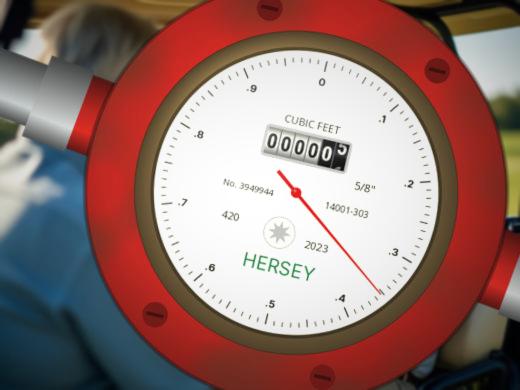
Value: 5.35 (ft³)
